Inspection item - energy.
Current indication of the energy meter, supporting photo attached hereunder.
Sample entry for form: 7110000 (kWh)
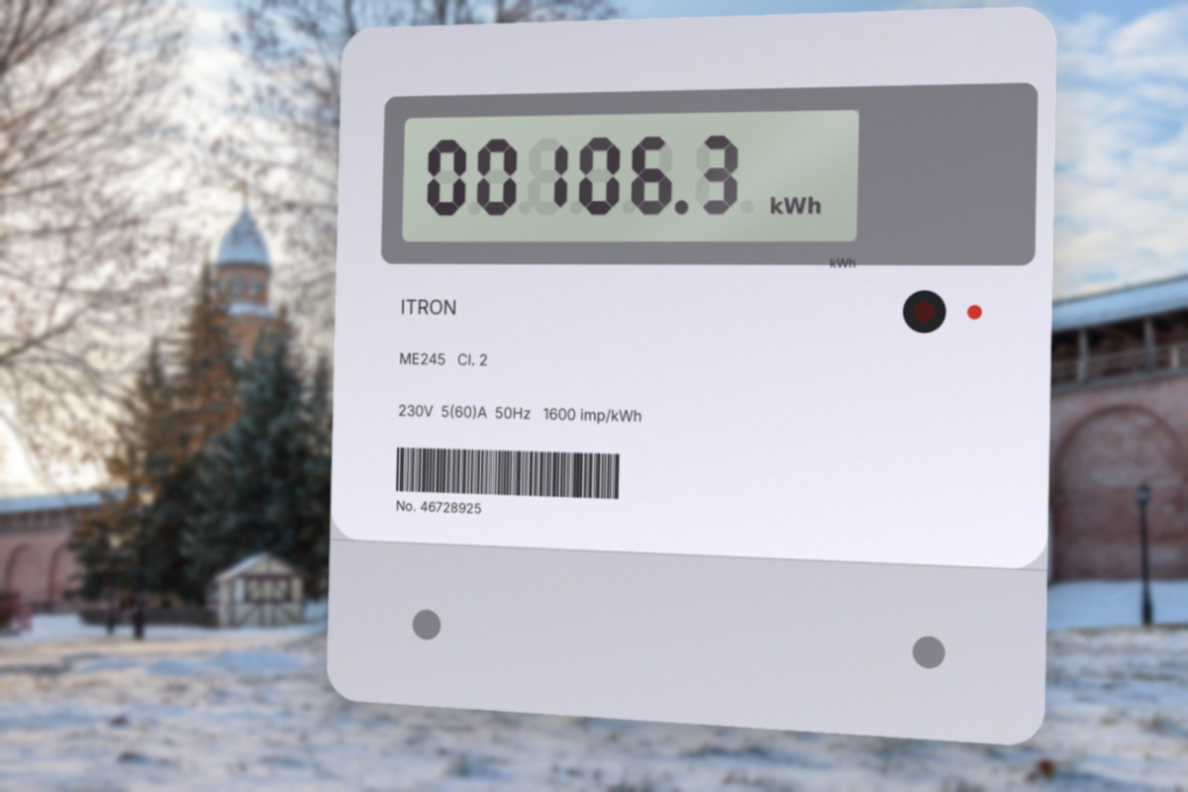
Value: 106.3 (kWh)
